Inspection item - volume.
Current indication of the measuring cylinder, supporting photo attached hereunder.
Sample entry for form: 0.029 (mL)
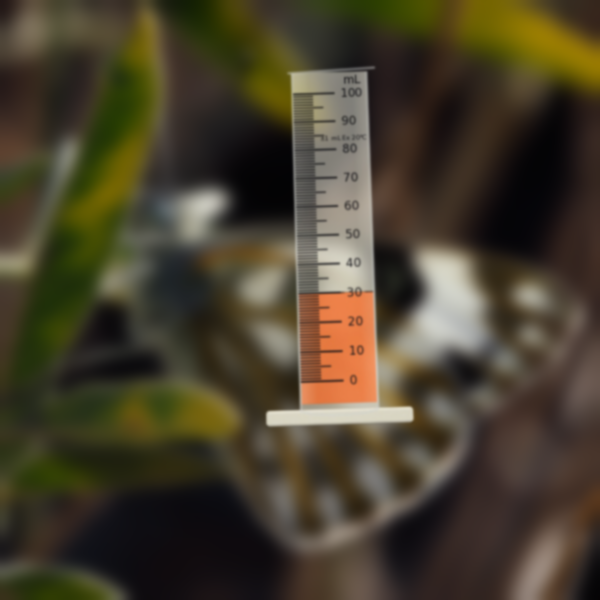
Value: 30 (mL)
